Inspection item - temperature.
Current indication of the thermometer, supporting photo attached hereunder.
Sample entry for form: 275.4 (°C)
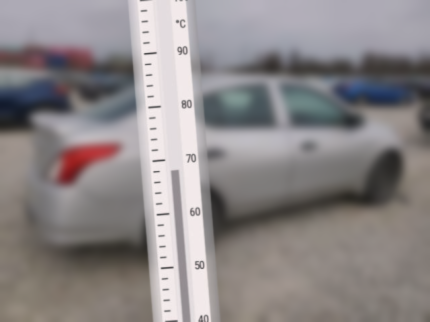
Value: 68 (°C)
